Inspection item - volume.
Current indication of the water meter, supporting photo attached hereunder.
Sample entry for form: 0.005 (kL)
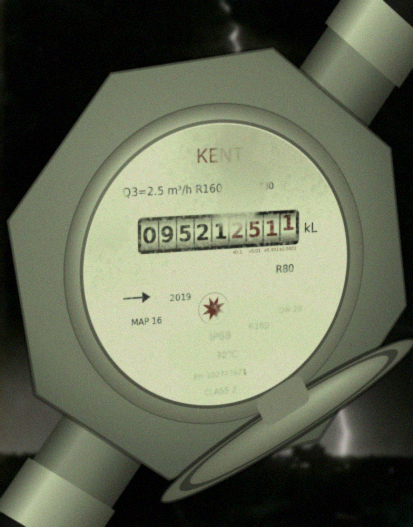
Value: 9521.2511 (kL)
